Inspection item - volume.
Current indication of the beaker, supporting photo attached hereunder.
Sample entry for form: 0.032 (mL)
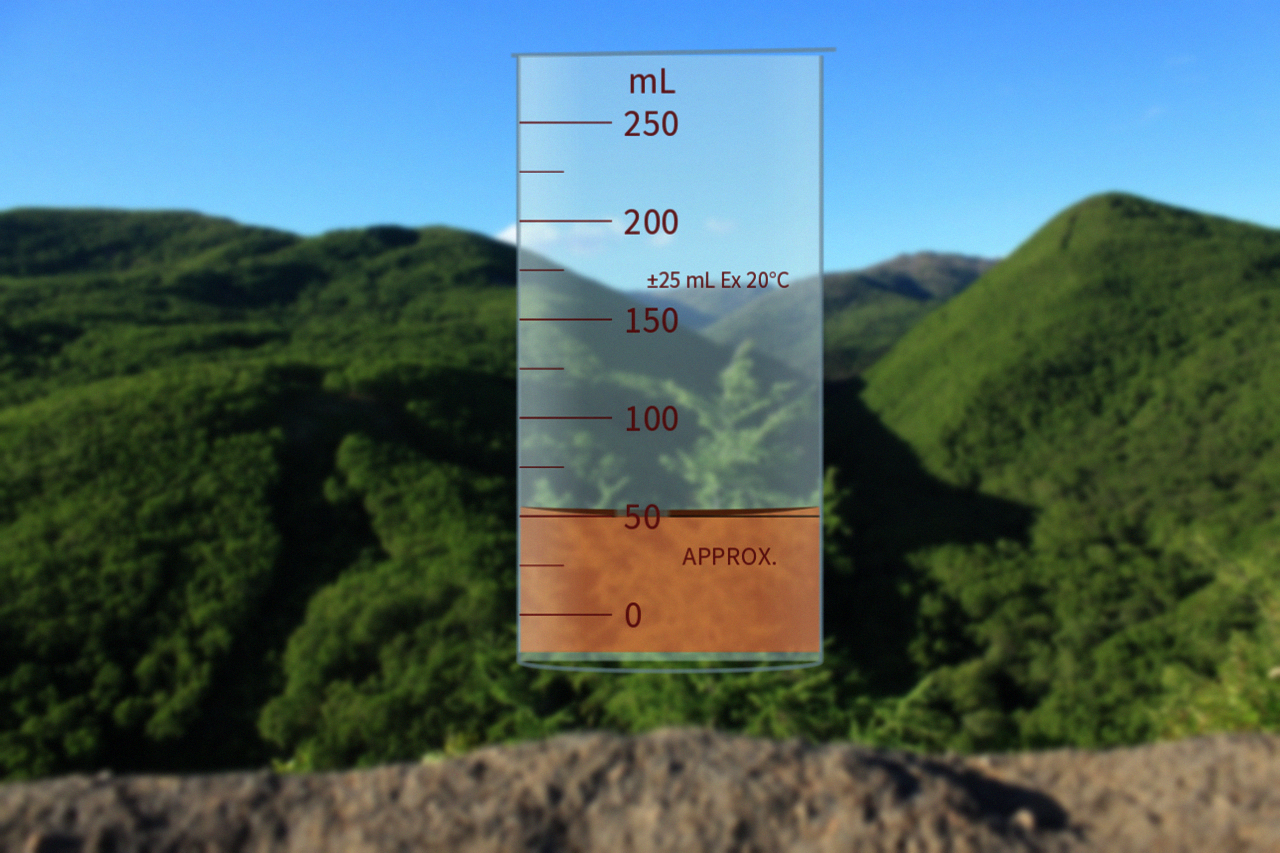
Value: 50 (mL)
